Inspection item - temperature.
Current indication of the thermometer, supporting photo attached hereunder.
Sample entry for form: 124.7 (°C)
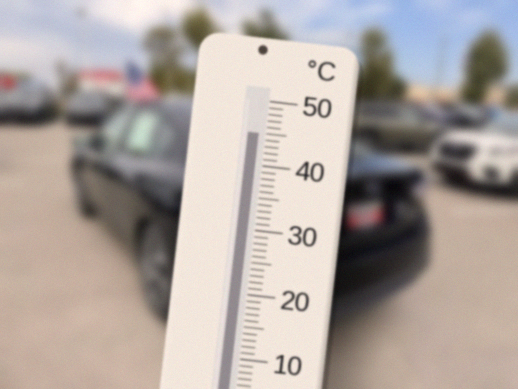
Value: 45 (°C)
